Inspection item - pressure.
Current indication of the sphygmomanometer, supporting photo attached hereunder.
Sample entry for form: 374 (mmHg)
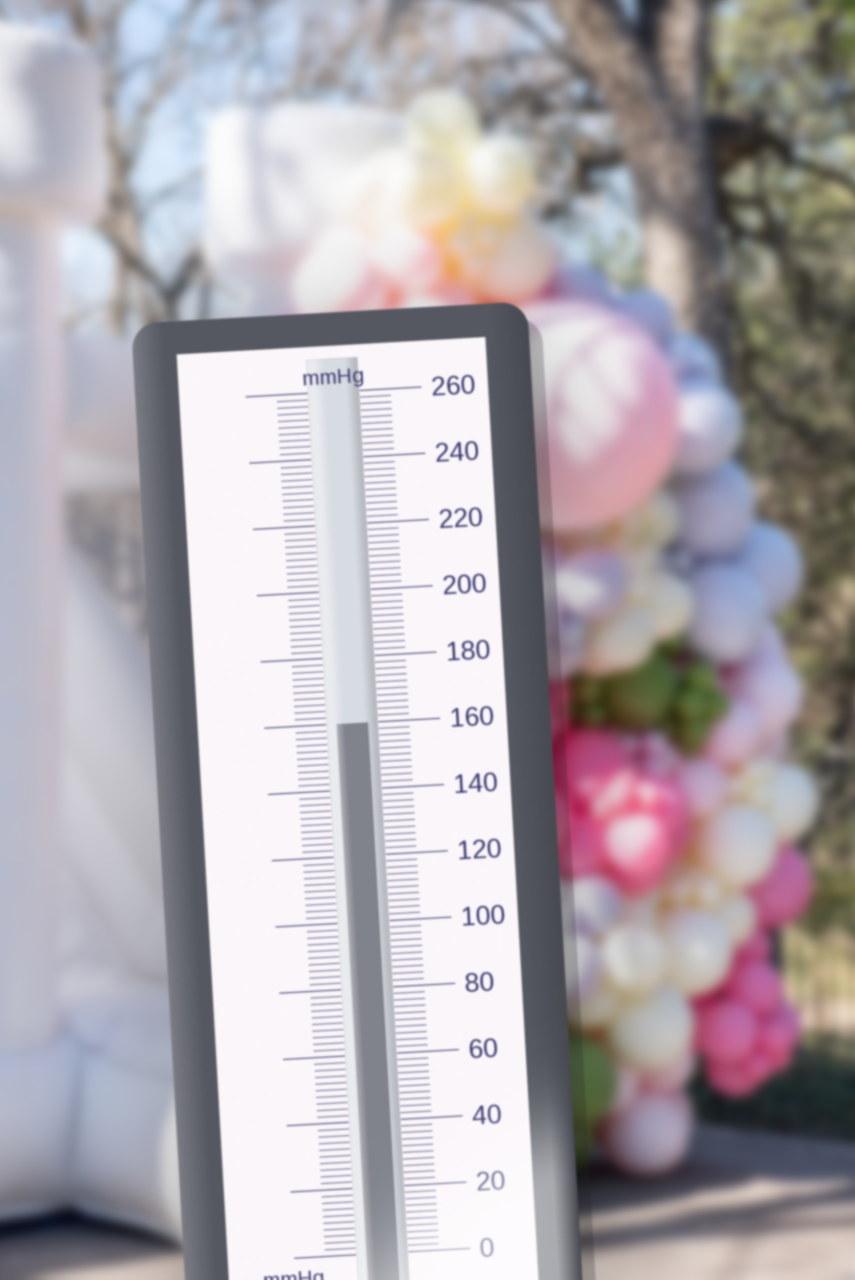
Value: 160 (mmHg)
